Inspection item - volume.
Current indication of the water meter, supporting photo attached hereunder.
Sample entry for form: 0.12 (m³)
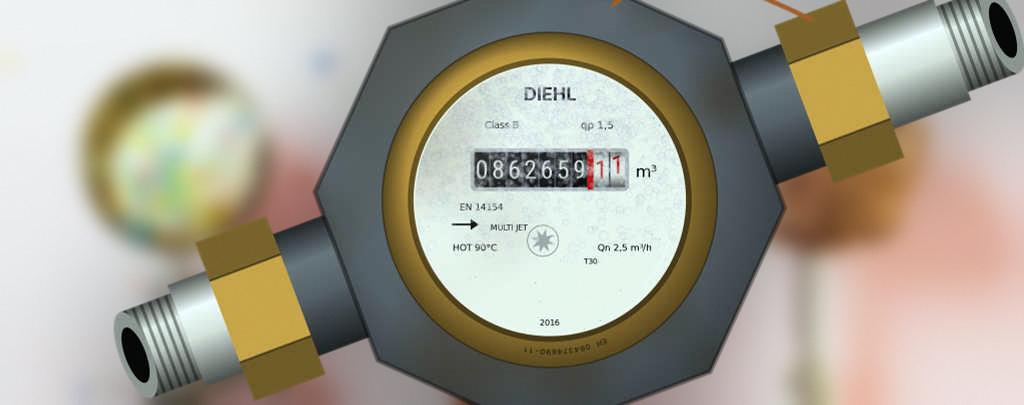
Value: 862659.11 (m³)
